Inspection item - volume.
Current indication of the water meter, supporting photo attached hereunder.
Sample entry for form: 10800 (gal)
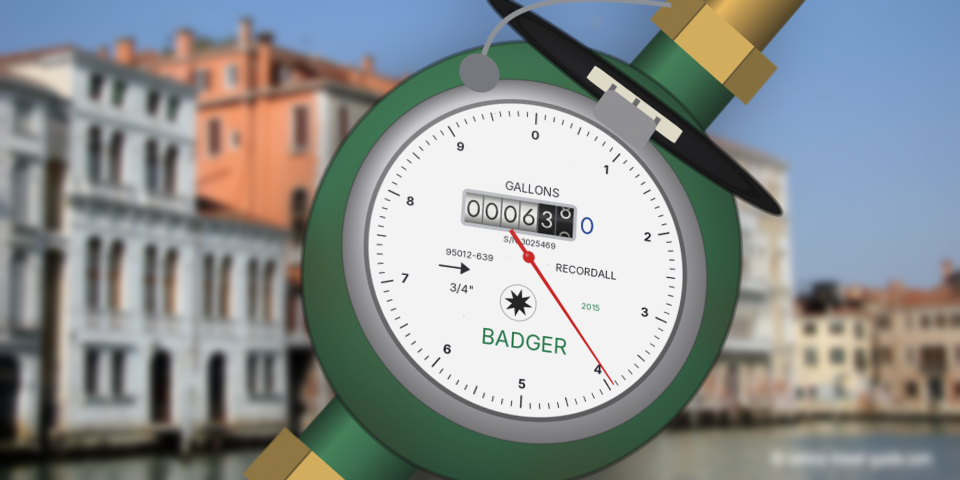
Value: 6383.9 (gal)
